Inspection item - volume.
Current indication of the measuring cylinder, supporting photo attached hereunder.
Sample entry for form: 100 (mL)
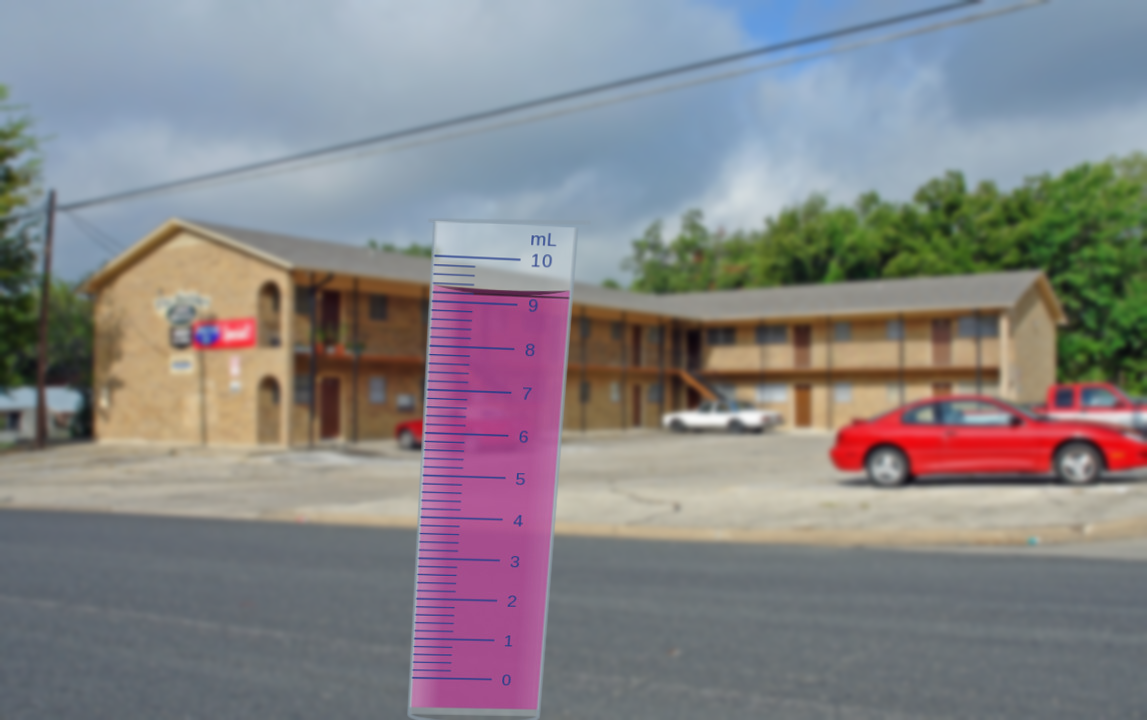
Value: 9.2 (mL)
